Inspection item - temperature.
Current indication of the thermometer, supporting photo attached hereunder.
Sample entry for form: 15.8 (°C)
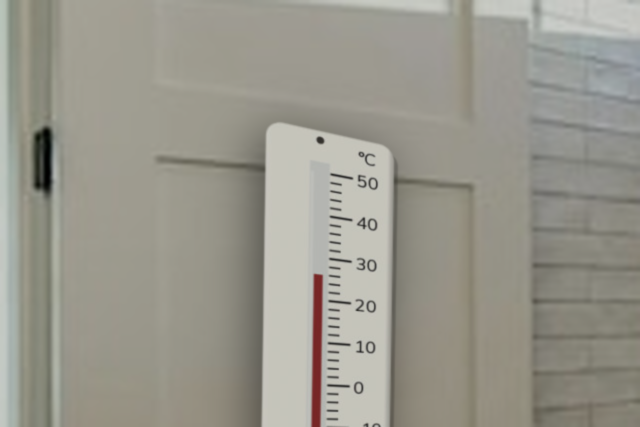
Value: 26 (°C)
